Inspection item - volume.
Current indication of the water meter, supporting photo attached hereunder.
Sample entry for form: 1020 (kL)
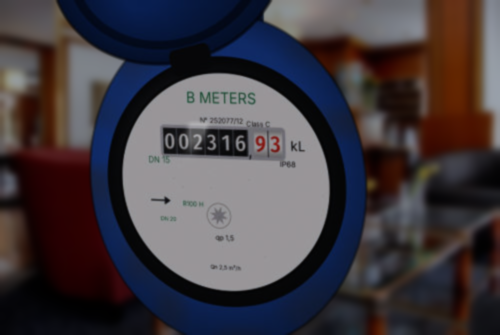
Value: 2316.93 (kL)
